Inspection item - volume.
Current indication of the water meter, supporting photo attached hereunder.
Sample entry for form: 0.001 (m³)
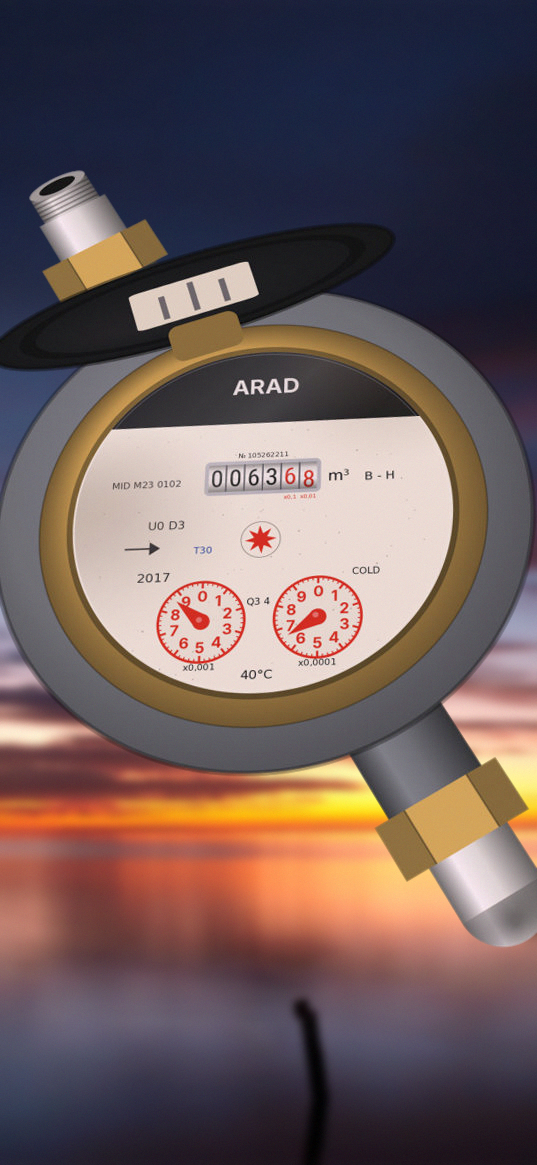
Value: 63.6786 (m³)
